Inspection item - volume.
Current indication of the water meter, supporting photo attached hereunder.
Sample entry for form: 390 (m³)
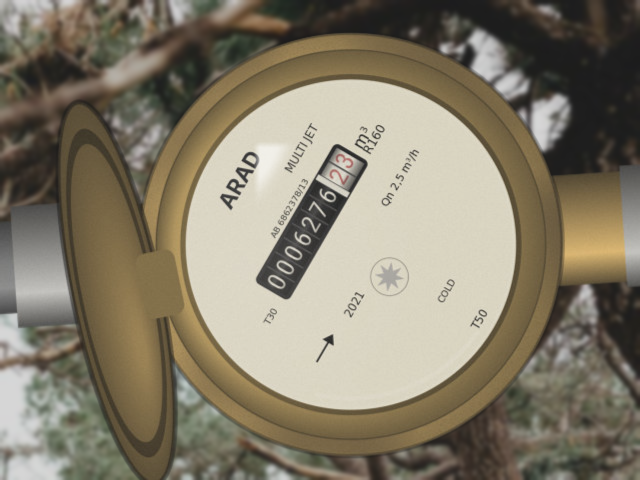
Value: 6276.23 (m³)
